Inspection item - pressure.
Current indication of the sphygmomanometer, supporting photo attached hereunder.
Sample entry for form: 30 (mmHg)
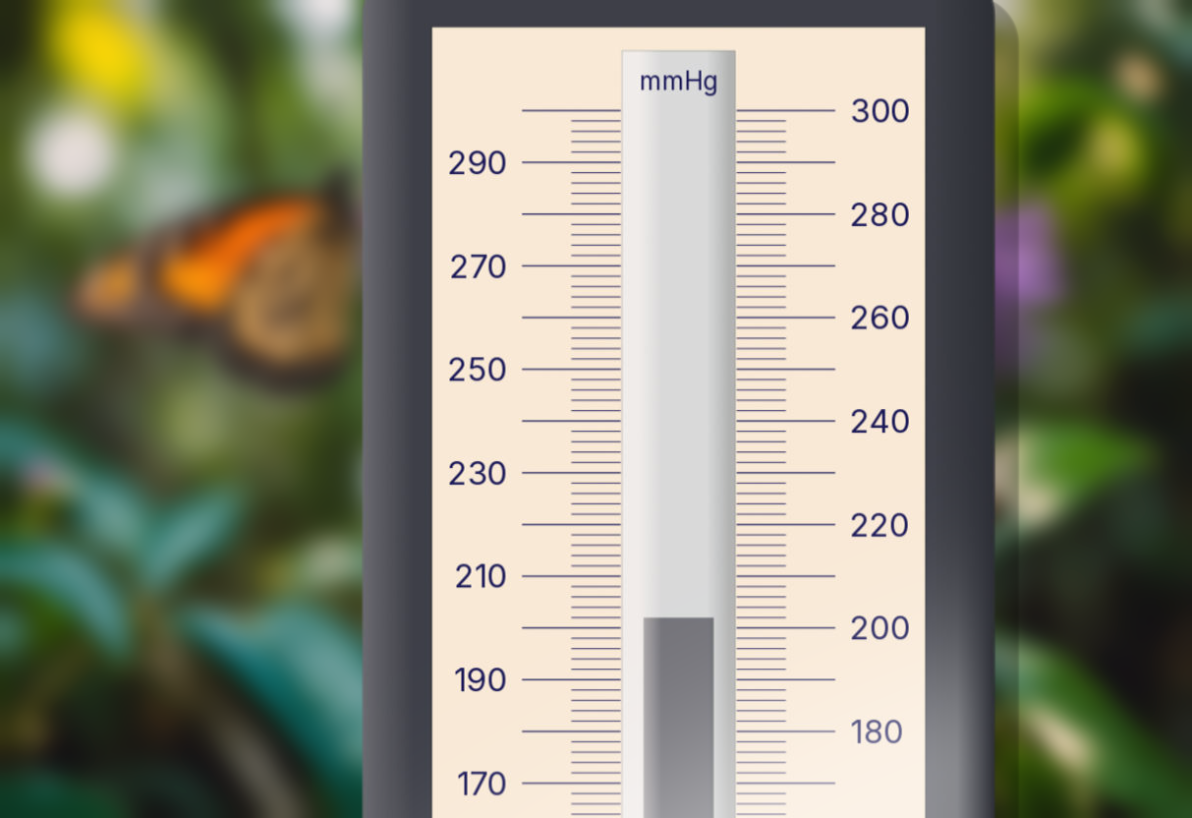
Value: 202 (mmHg)
